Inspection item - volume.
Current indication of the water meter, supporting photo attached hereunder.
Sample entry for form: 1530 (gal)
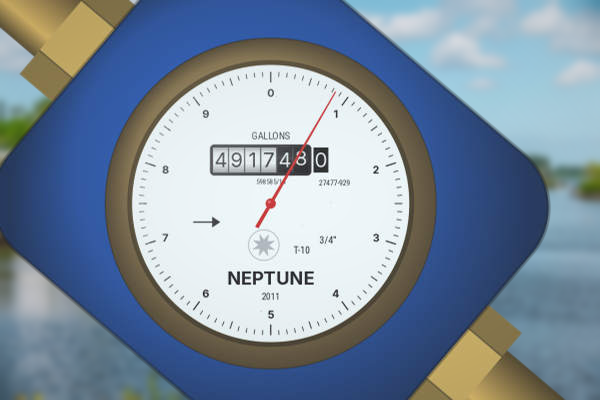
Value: 4917480.8 (gal)
